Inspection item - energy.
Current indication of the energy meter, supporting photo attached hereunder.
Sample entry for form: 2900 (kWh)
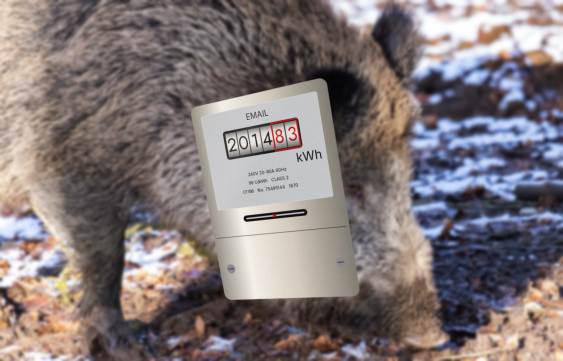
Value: 2014.83 (kWh)
